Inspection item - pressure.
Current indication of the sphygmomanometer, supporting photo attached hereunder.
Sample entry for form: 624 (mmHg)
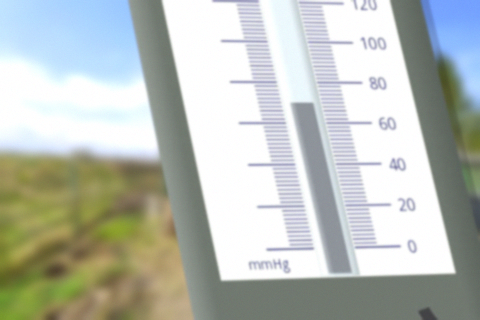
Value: 70 (mmHg)
